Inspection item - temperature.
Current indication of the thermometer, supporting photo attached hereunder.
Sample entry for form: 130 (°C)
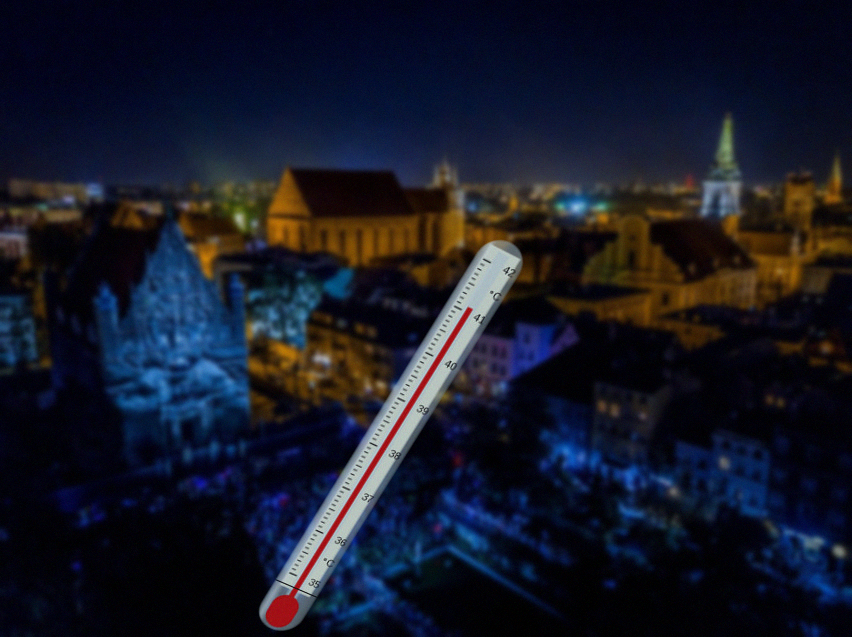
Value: 41.1 (°C)
